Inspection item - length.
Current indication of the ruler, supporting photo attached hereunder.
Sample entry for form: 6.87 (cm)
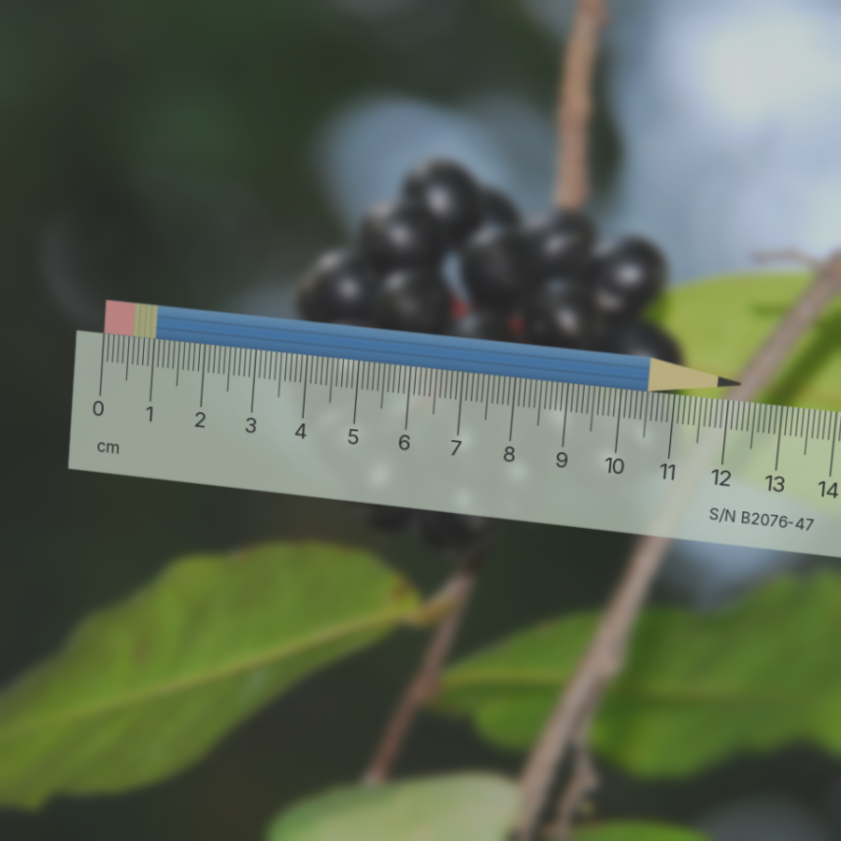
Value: 12.2 (cm)
